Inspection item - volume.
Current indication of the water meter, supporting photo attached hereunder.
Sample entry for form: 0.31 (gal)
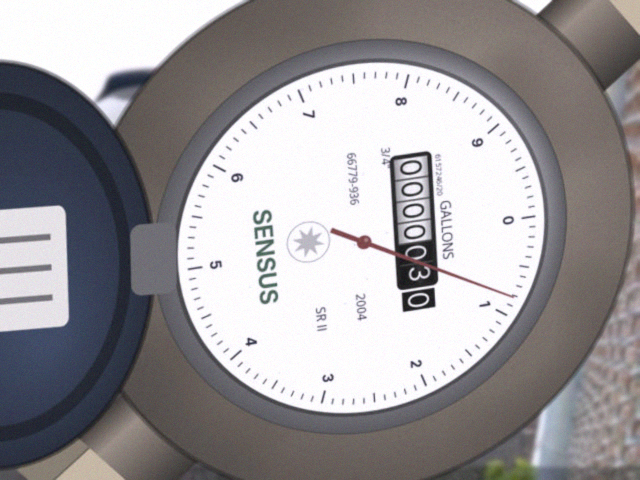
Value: 30.8 (gal)
